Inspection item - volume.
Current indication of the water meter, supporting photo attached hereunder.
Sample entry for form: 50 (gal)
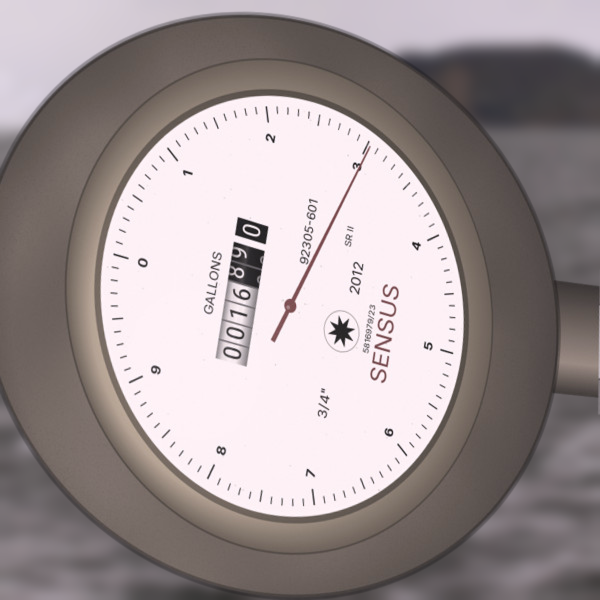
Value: 16893.0 (gal)
